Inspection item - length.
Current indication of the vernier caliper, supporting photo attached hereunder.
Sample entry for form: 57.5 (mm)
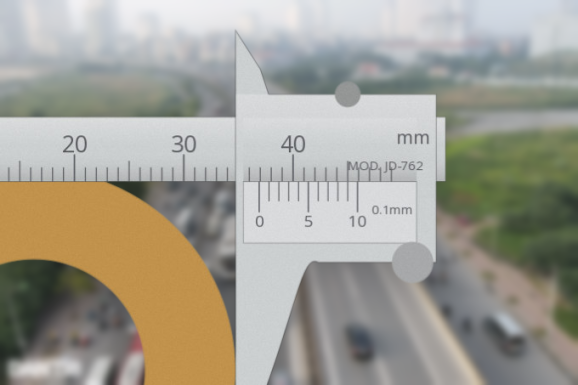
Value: 36.9 (mm)
